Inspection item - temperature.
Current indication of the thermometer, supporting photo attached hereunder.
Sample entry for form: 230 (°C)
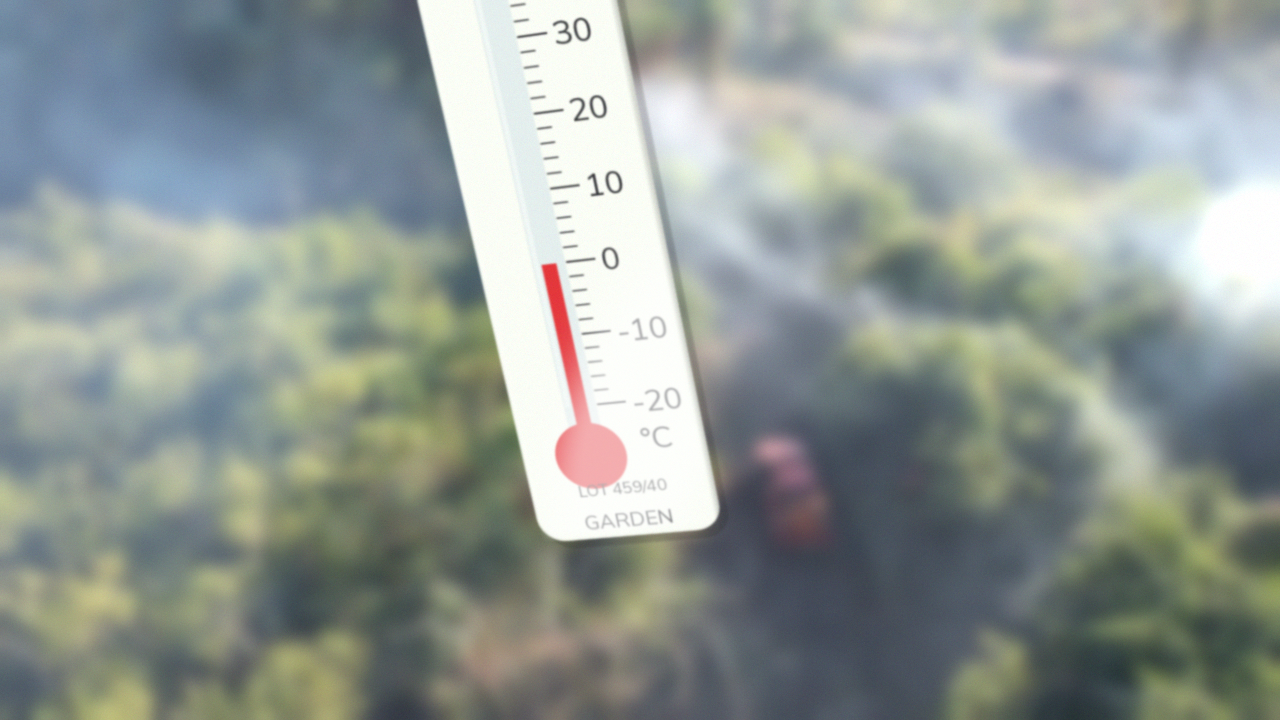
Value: 0 (°C)
